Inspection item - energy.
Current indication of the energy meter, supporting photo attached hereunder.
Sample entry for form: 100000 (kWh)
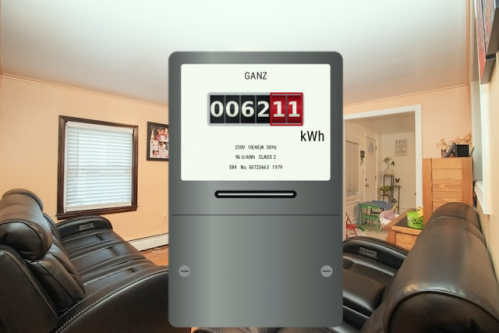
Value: 62.11 (kWh)
